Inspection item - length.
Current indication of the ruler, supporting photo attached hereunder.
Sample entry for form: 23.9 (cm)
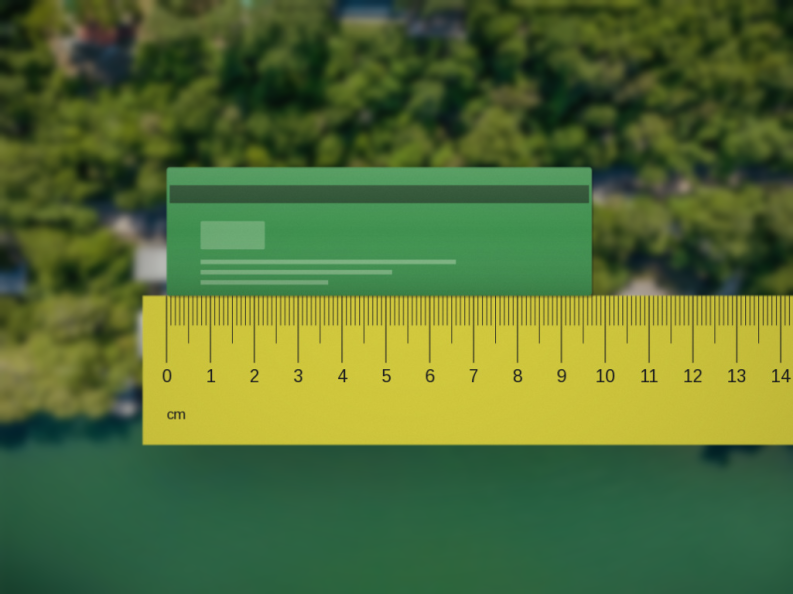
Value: 9.7 (cm)
